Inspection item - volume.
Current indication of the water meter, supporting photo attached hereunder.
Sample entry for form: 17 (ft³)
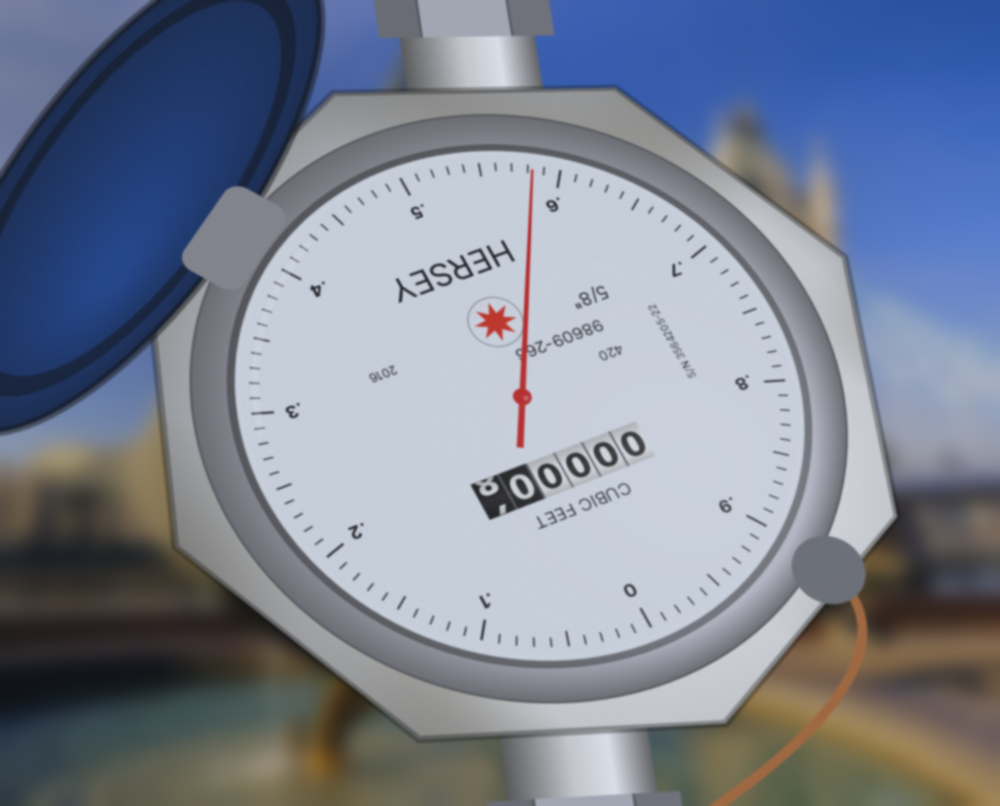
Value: 7.58 (ft³)
